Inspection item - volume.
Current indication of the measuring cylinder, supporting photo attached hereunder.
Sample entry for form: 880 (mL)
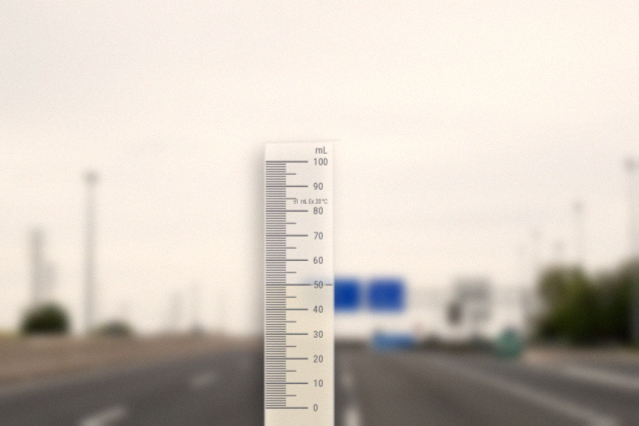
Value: 50 (mL)
